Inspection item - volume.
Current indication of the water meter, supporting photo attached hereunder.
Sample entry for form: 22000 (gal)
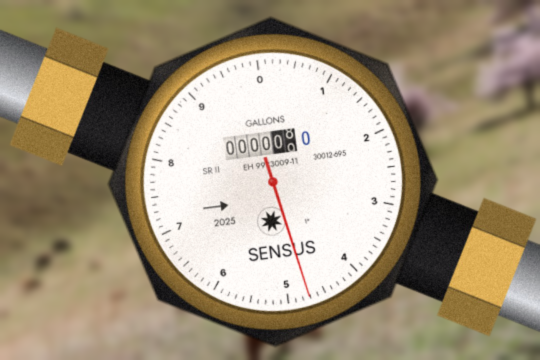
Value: 84.7 (gal)
